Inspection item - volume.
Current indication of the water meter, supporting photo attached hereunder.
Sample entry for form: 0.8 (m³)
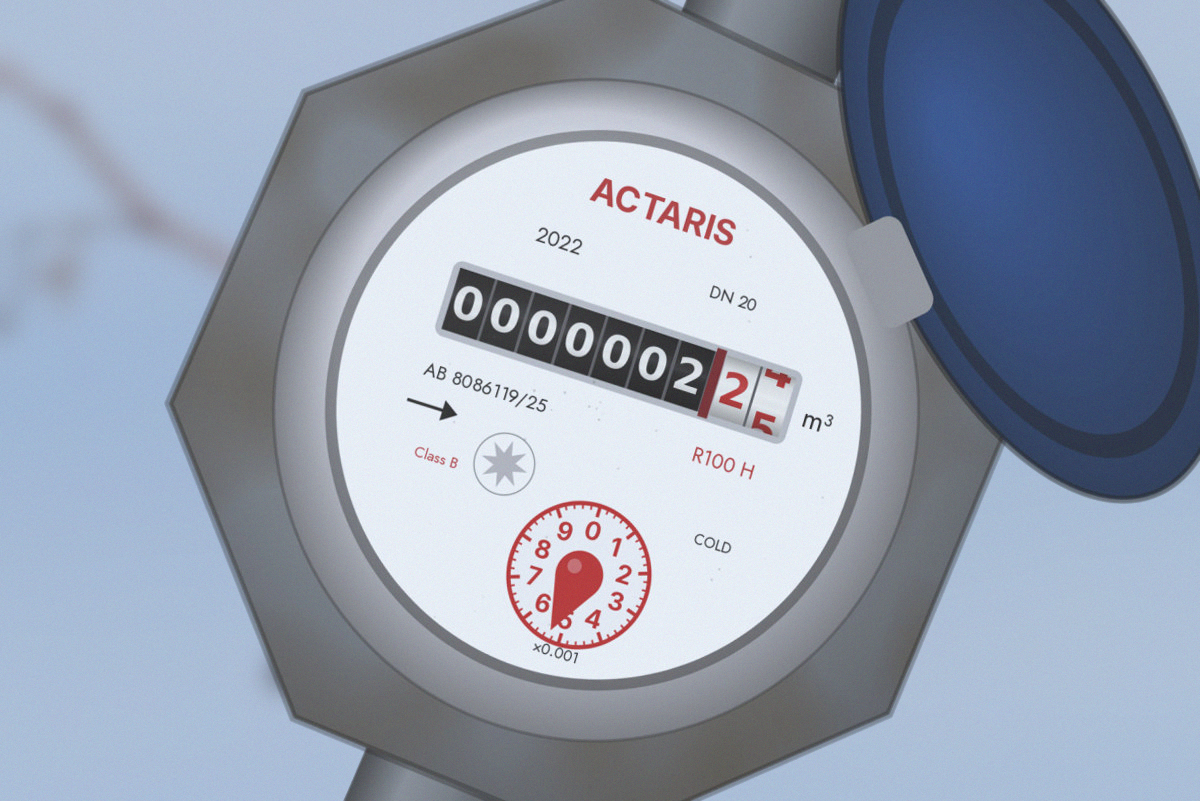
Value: 2.245 (m³)
